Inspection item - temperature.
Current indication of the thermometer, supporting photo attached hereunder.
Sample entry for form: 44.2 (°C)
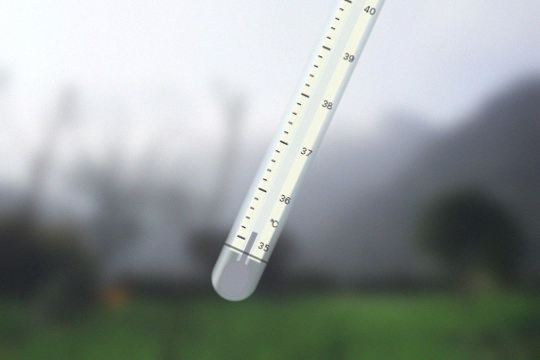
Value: 35.2 (°C)
